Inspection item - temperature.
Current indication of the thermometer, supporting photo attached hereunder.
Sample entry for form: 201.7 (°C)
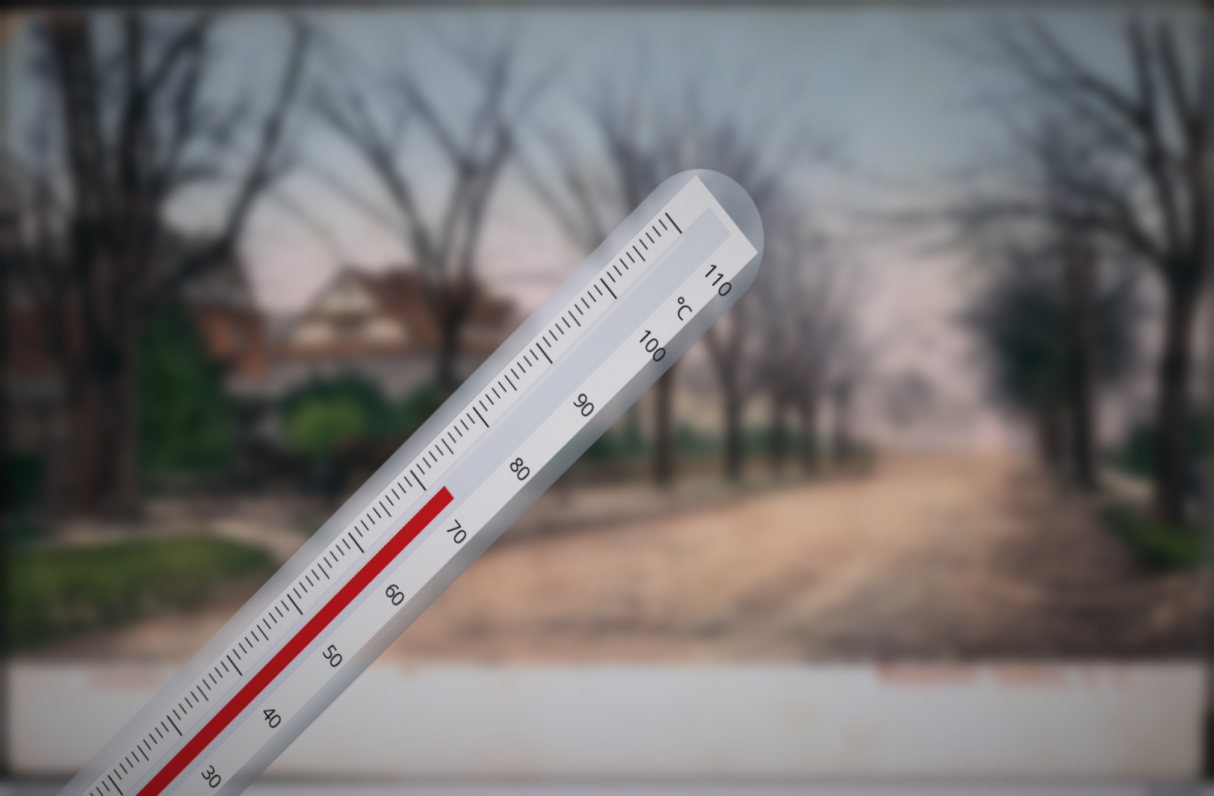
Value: 72 (°C)
